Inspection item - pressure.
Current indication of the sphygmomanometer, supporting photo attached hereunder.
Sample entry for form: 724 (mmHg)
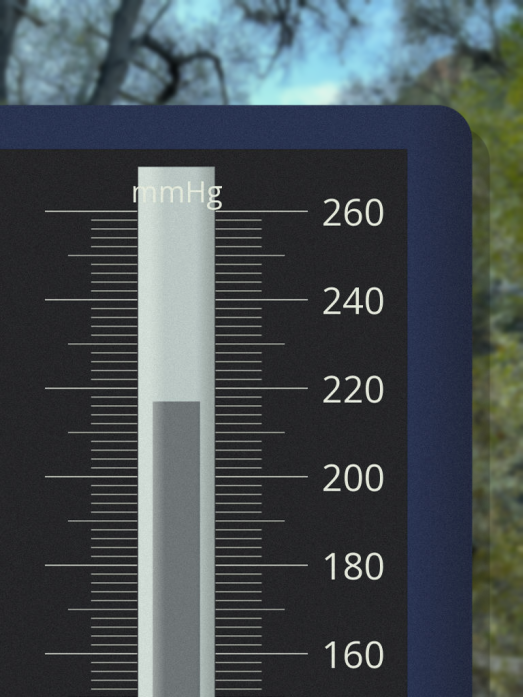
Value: 217 (mmHg)
